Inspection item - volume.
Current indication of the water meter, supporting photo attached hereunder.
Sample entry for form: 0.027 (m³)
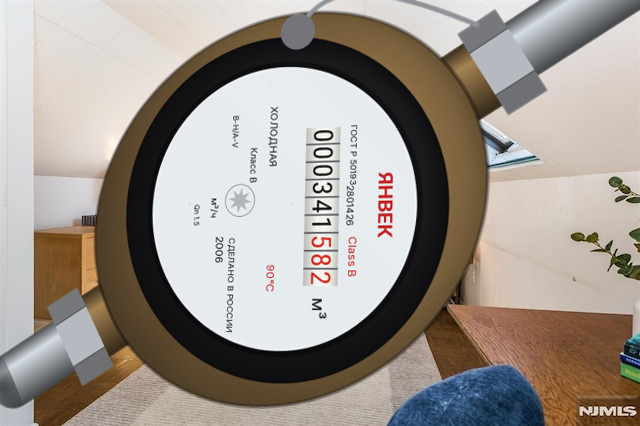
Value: 341.582 (m³)
